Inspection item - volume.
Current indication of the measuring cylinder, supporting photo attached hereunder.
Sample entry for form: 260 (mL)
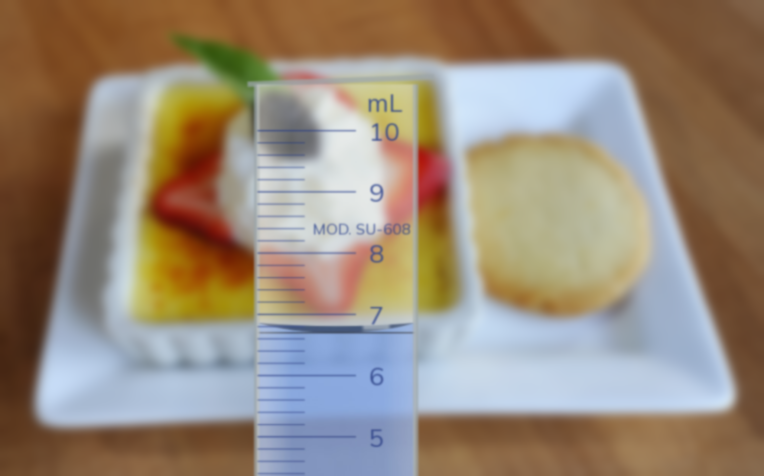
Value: 6.7 (mL)
